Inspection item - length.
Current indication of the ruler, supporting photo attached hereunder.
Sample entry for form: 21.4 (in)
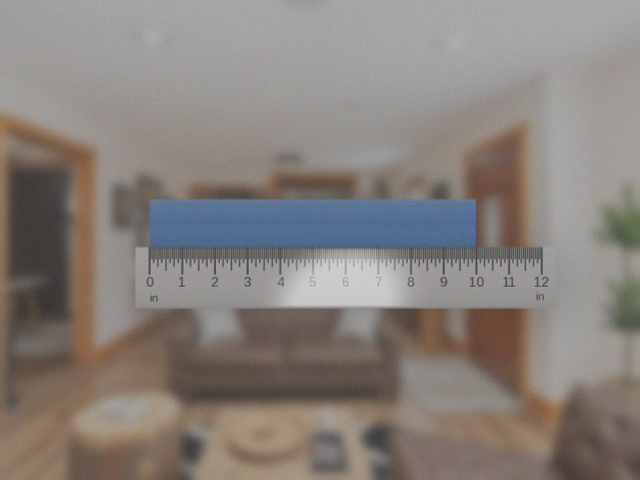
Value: 10 (in)
